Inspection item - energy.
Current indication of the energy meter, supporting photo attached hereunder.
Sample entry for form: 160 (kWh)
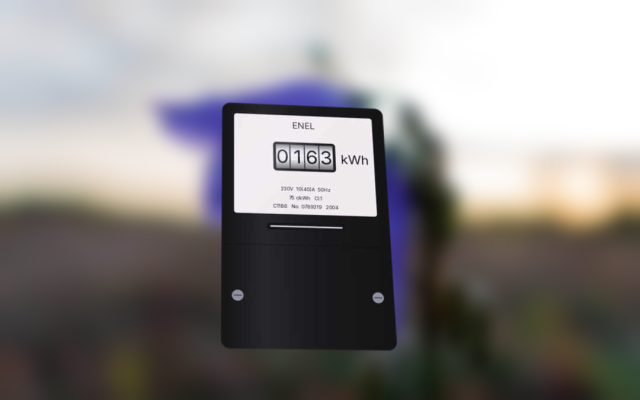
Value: 163 (kWh)
